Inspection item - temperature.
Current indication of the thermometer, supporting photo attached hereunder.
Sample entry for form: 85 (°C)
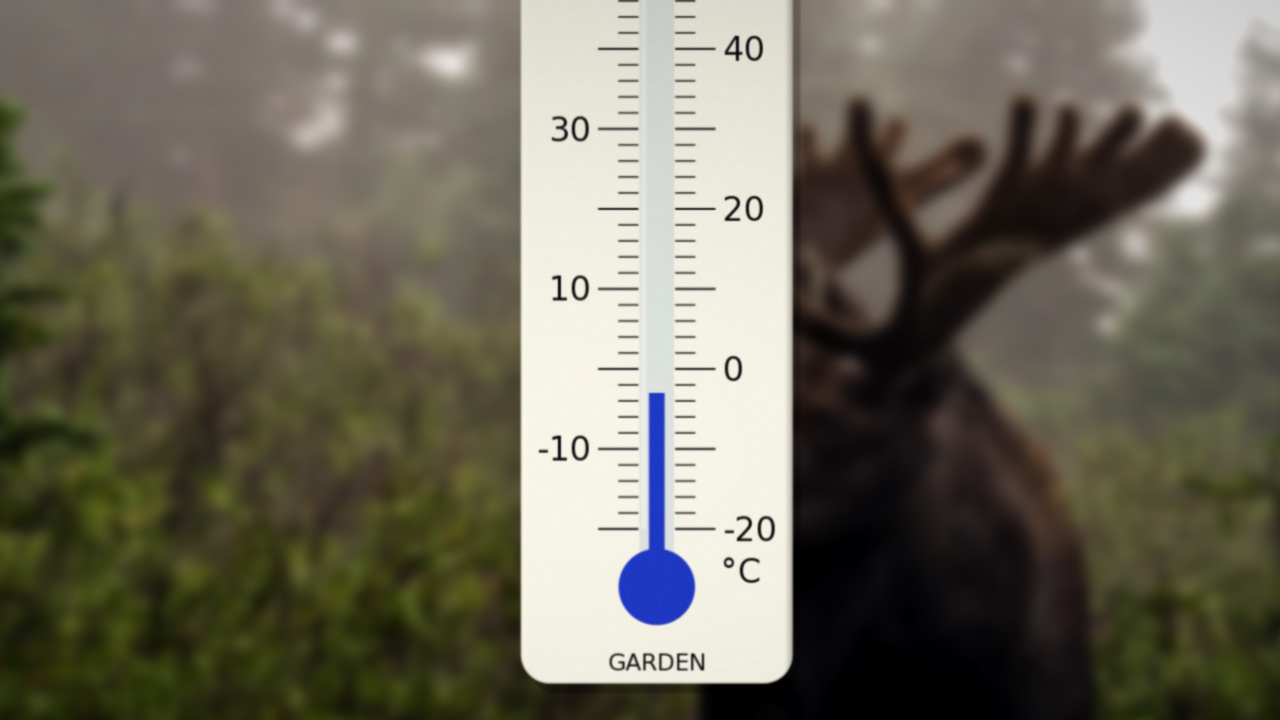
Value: -3 (°C)
